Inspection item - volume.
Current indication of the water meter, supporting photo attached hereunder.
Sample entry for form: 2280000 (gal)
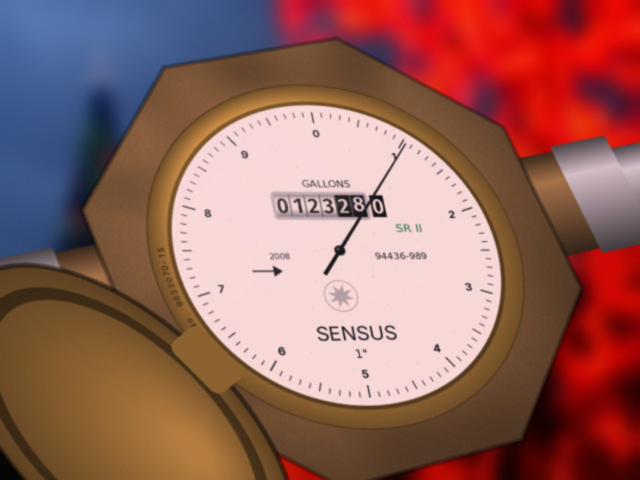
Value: 123281.0 (gal)
